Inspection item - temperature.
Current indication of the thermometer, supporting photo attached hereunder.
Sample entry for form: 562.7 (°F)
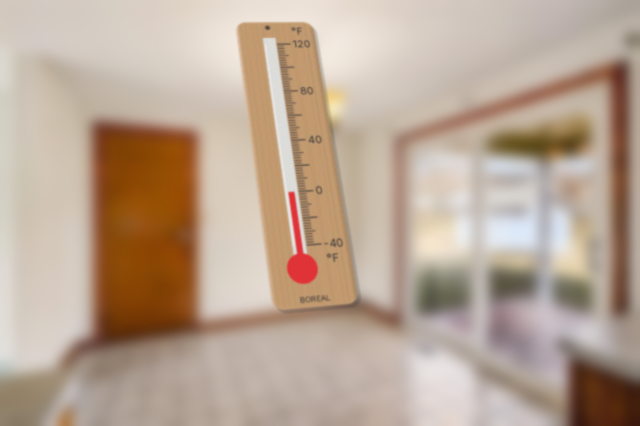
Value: 0 (°F)
